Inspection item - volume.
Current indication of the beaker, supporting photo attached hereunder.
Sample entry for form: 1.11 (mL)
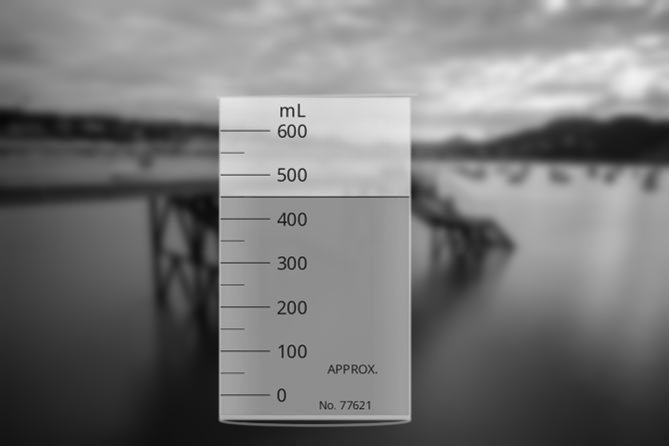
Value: 450 (mL)
